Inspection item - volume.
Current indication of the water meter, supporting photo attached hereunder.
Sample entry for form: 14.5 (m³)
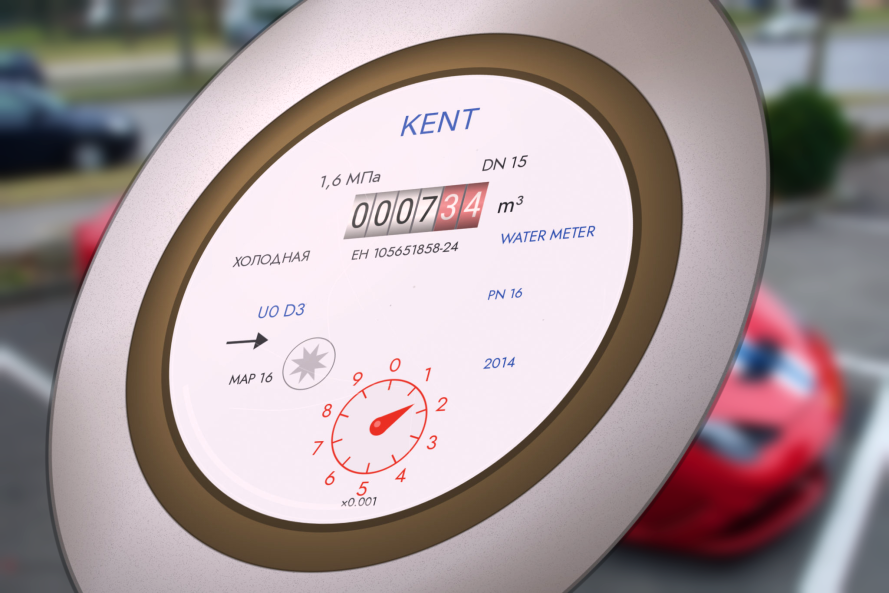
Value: 7.341 (m³)
